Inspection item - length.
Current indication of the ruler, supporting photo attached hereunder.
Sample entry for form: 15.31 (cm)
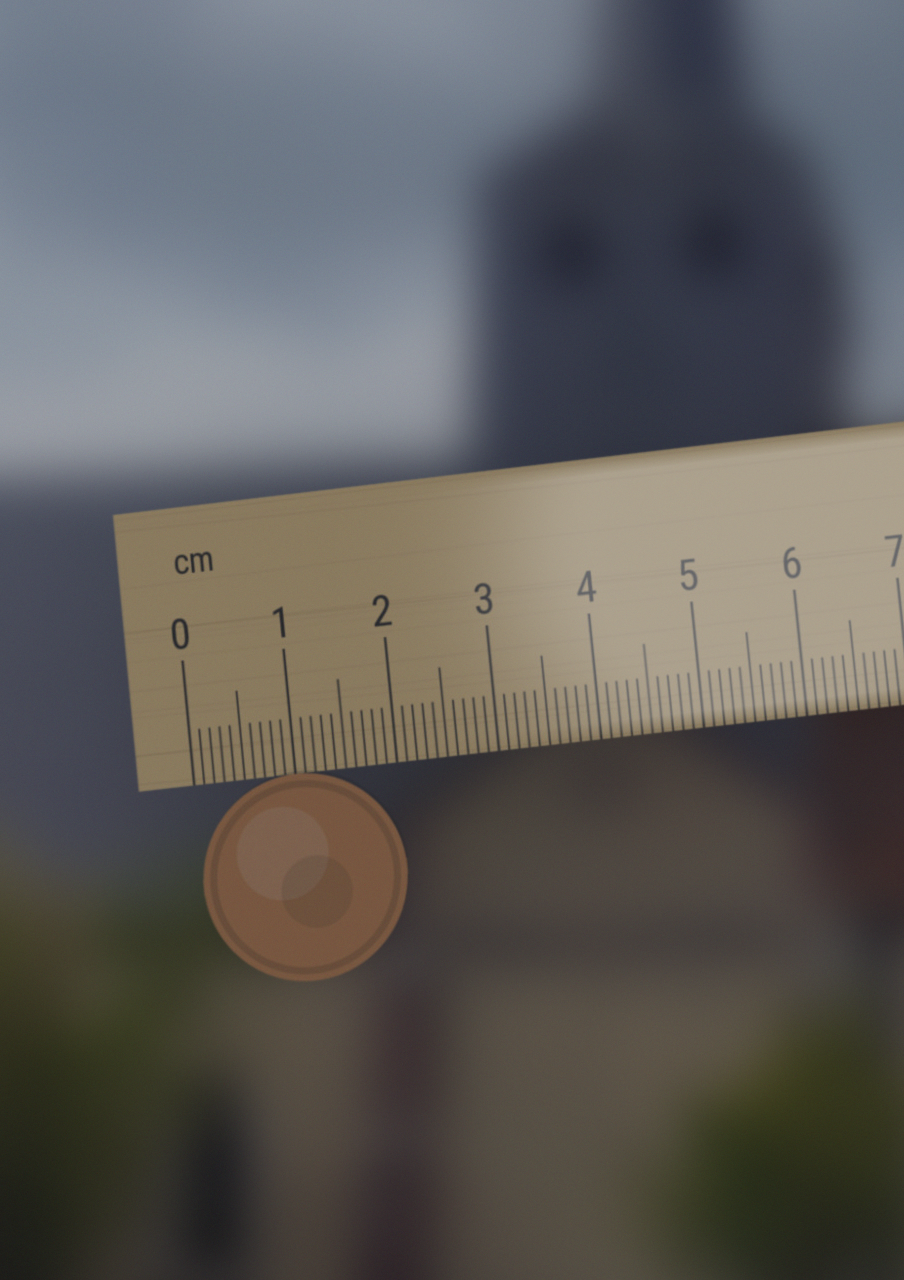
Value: 2 (cm)
